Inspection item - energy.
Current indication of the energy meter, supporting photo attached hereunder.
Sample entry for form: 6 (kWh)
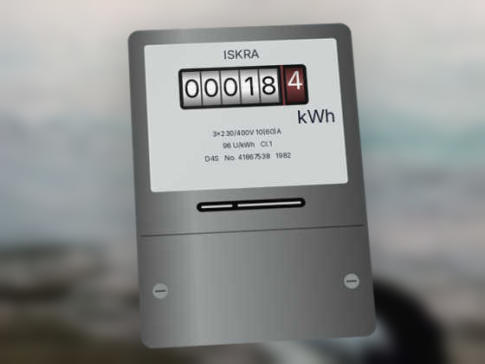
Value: 18.4 (kWh)
